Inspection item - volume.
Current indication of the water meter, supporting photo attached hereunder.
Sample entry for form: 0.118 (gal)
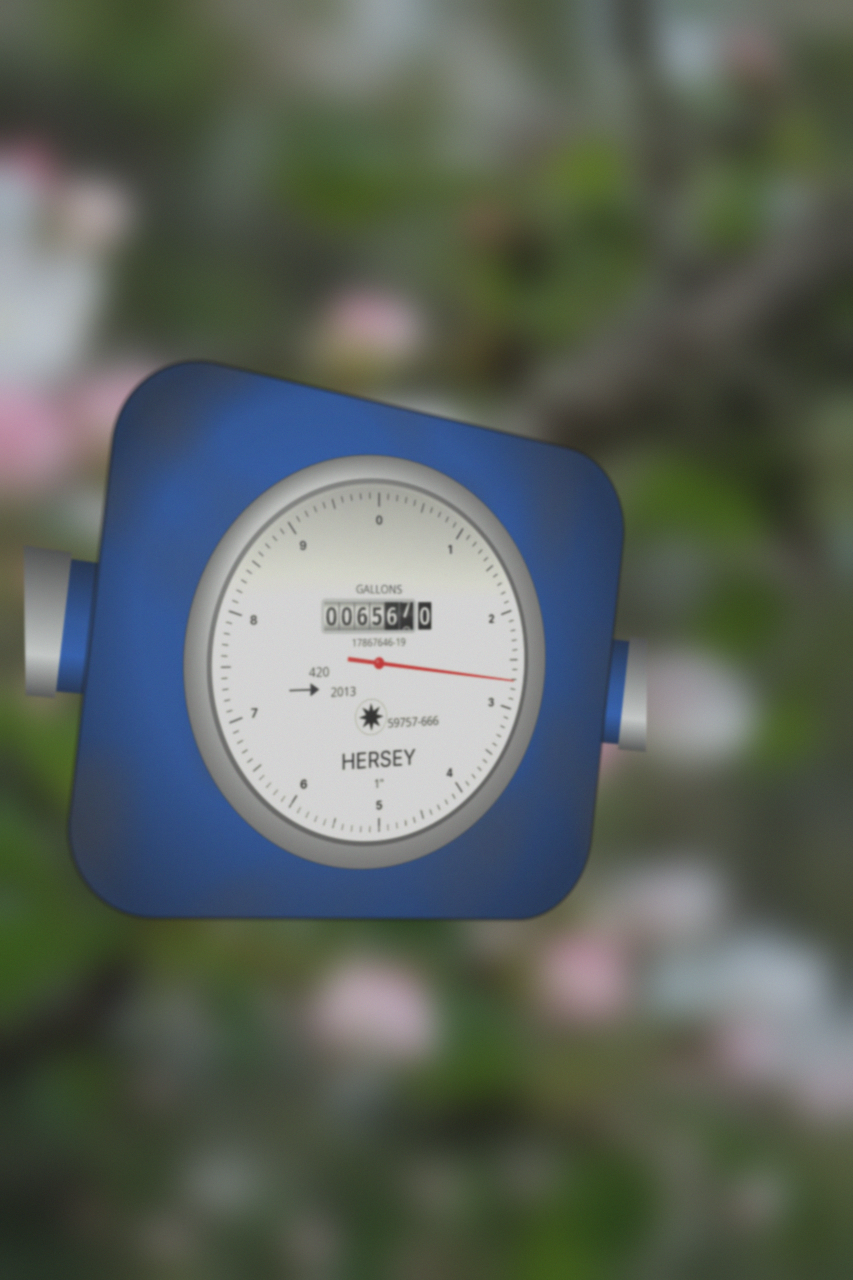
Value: 65672.7 (gal)
